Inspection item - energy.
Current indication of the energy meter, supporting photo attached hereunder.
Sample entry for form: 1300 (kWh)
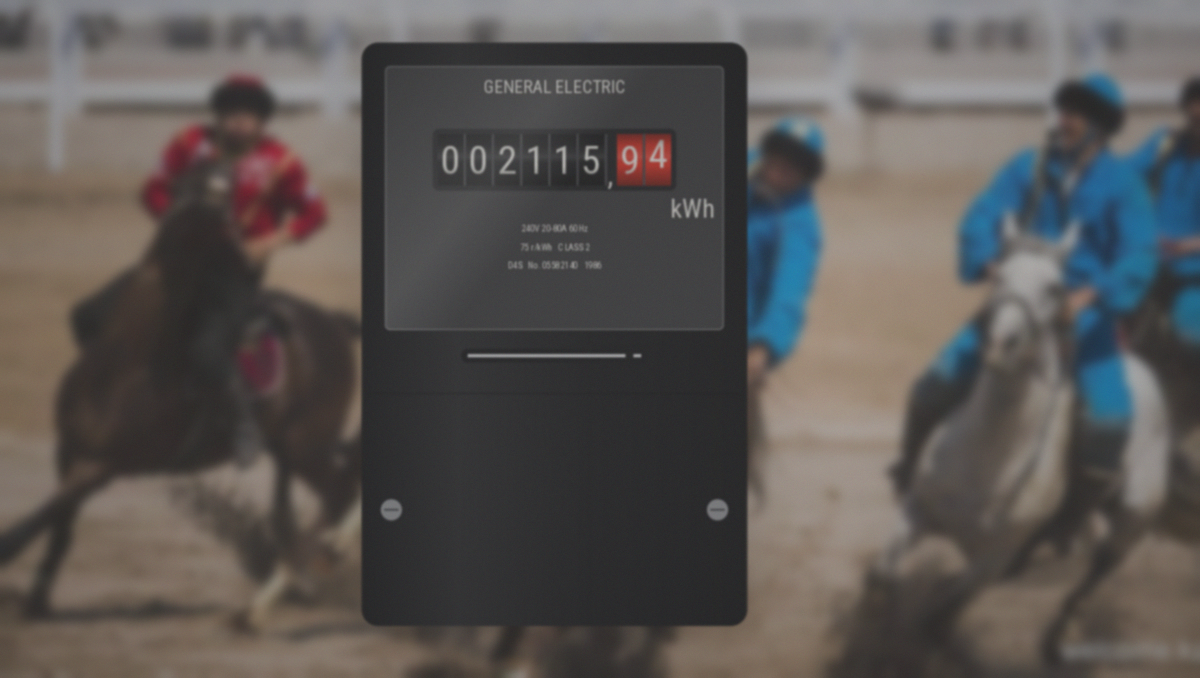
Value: 2115.94 (kWh)
